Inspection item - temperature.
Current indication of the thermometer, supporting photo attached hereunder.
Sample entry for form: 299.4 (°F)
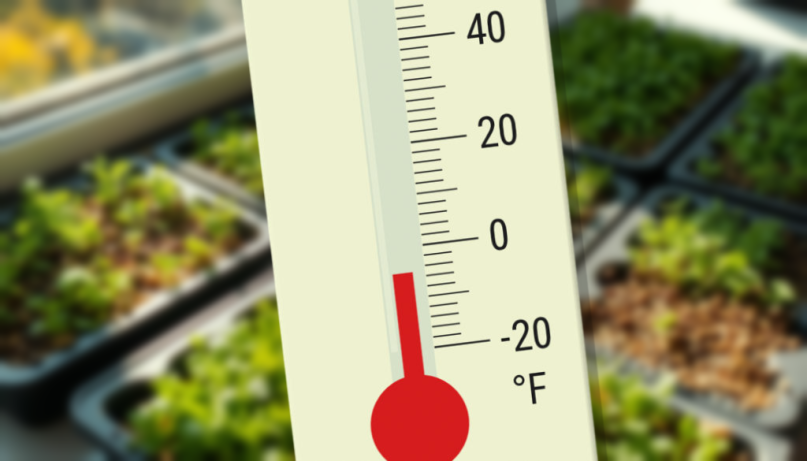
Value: -5 (°F)
